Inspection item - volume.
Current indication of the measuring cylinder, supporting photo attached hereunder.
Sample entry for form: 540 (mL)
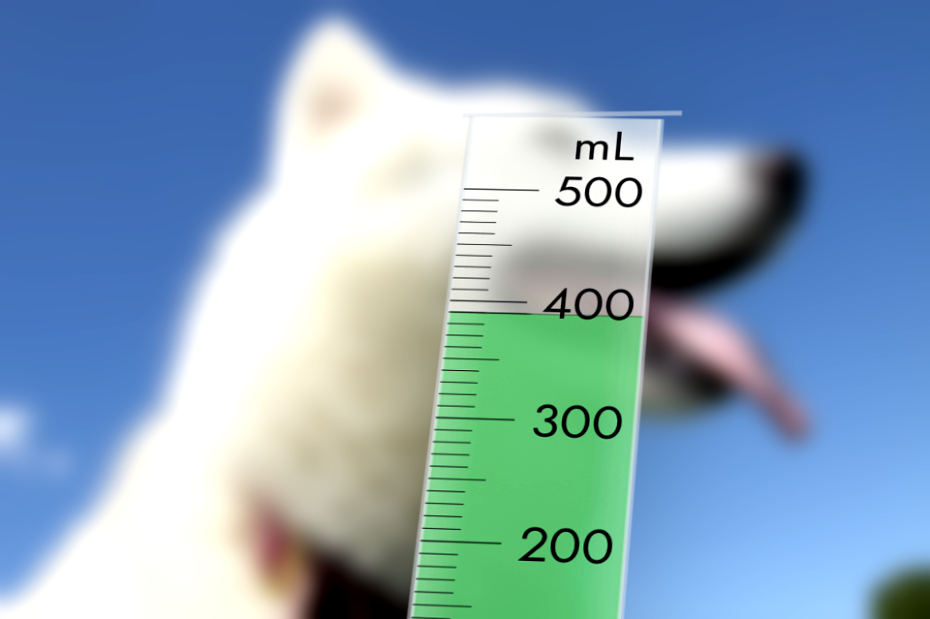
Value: 390 (mL)
